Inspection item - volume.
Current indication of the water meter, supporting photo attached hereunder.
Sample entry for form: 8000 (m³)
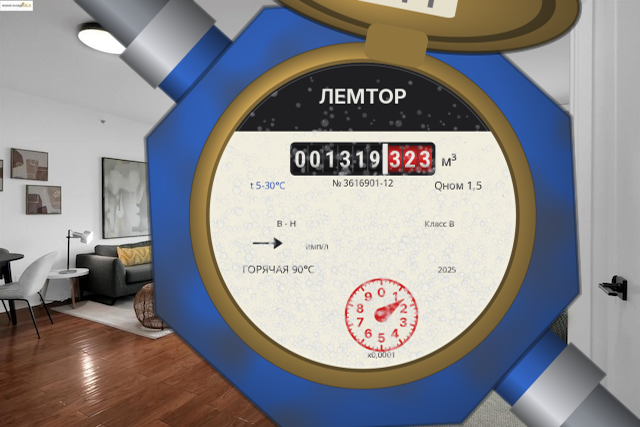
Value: 1319.3231 (m³)
